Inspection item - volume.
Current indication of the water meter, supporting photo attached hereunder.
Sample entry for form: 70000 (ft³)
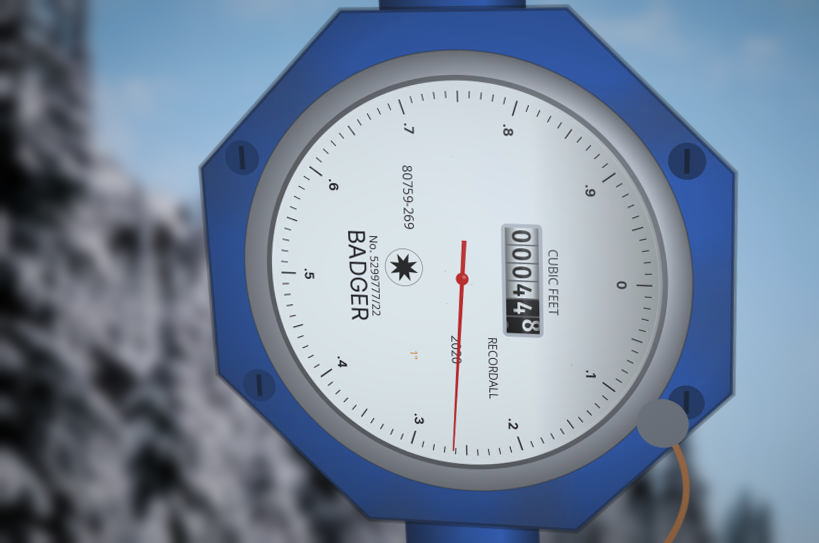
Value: 448.26 (ft³)
